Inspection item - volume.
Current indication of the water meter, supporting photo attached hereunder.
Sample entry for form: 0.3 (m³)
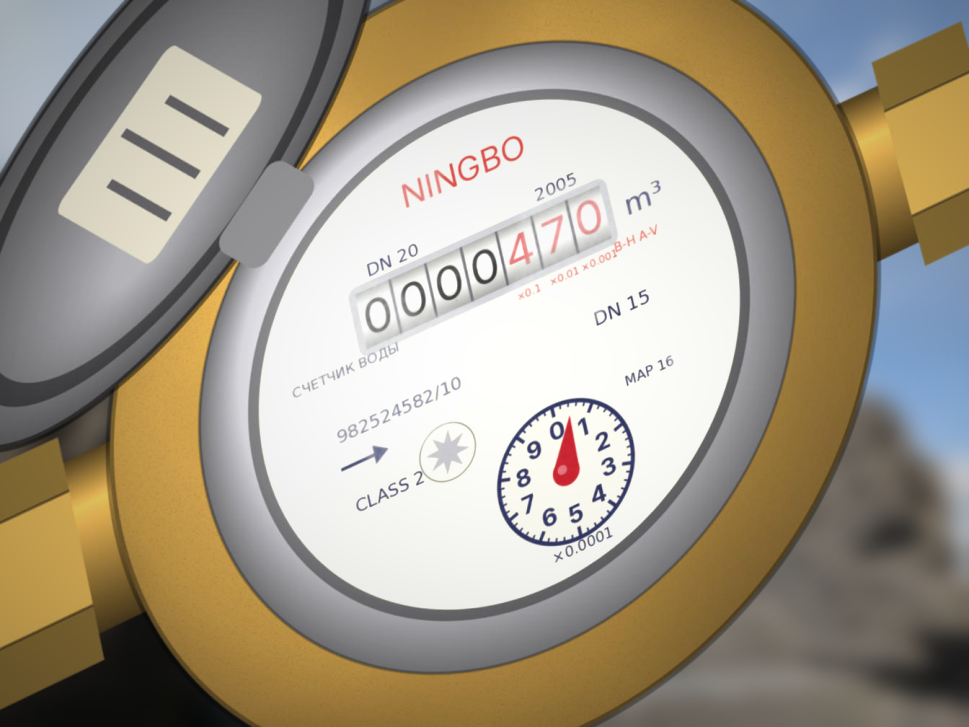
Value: 0.4700 (m³)
